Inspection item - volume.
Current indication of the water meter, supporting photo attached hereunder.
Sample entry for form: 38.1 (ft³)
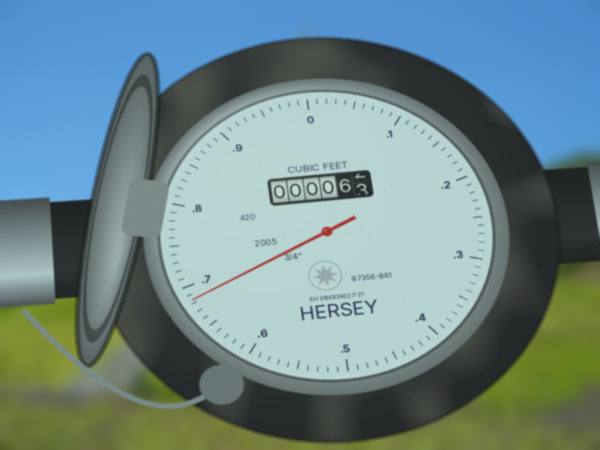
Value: 62.68 (ft³)
